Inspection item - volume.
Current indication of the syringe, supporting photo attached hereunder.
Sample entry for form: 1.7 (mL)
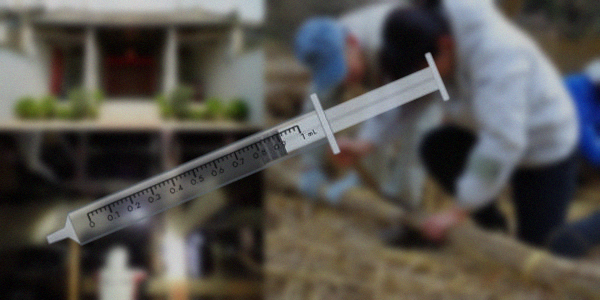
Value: 0.8 (mL)
